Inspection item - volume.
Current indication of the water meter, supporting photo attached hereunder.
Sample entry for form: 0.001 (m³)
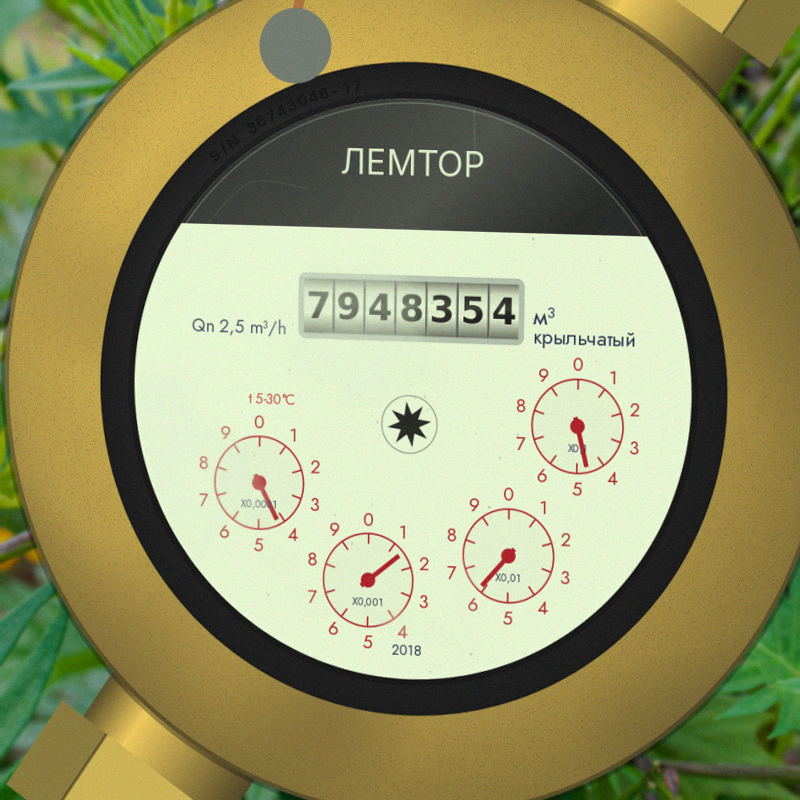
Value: 7948354.4614 (m³)
